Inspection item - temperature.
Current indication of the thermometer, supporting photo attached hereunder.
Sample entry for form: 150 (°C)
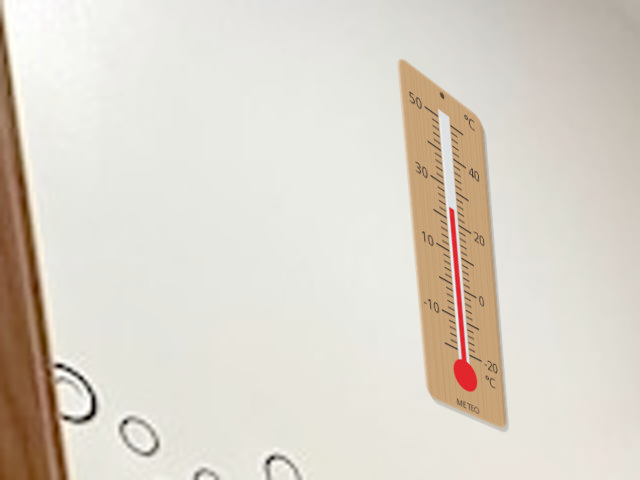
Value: 24 (°C)
